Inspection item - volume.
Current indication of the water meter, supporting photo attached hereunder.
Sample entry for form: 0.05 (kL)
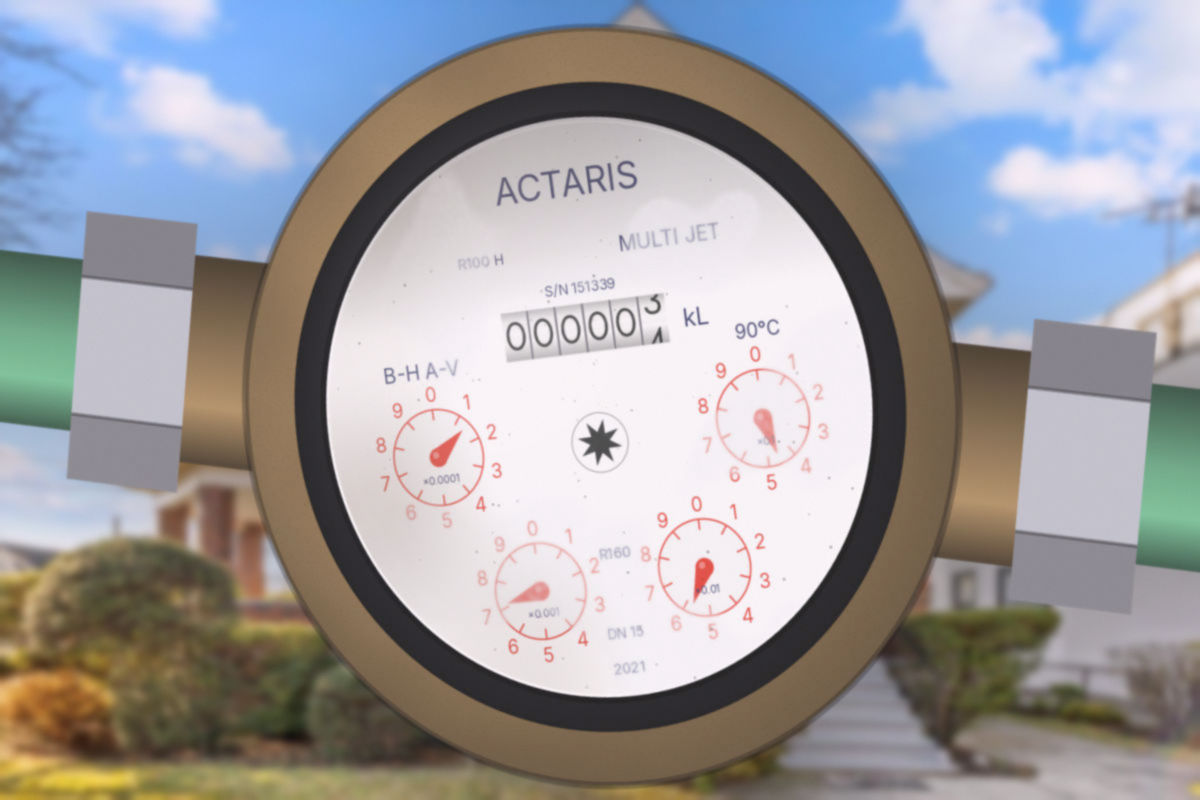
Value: 3.4571 (kL)
